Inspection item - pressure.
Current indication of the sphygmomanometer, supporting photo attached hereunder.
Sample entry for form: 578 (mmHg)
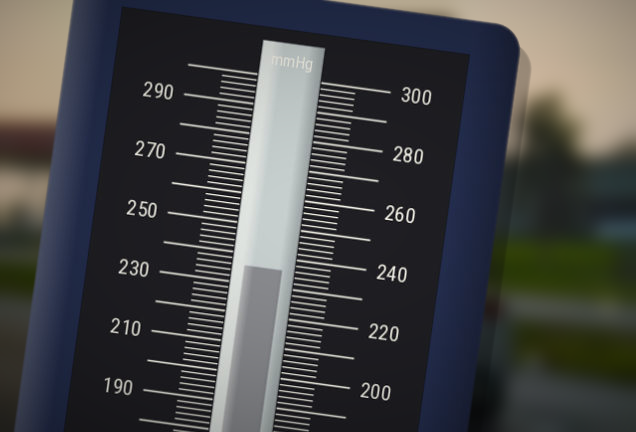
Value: 236 (mmHg)
